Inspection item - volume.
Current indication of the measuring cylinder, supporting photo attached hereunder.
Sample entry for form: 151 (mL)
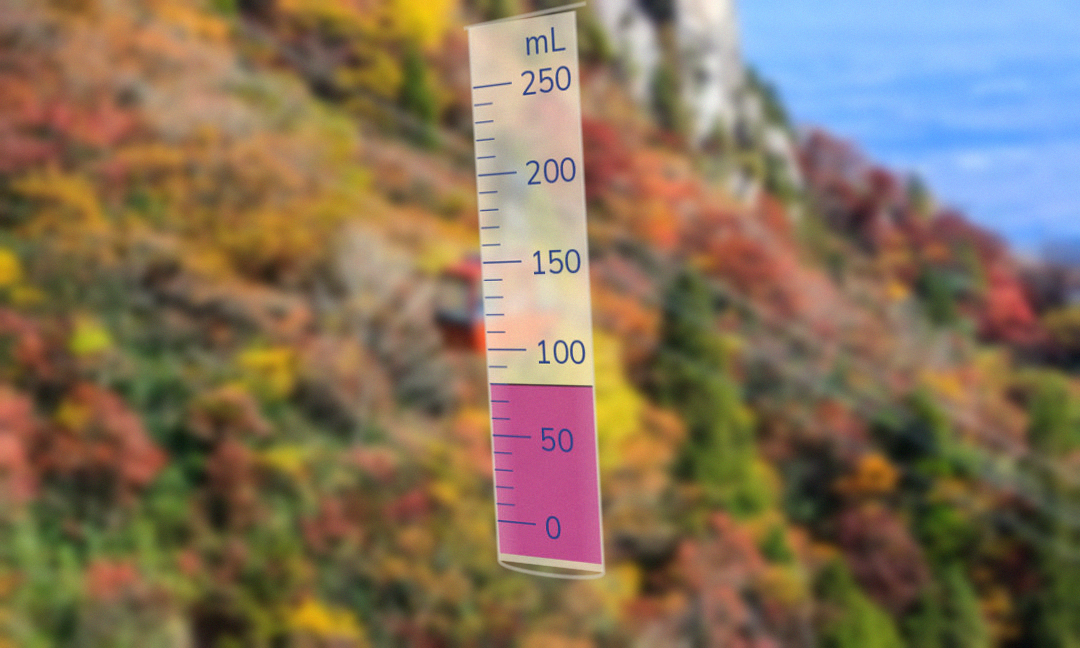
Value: 80 (mL)
